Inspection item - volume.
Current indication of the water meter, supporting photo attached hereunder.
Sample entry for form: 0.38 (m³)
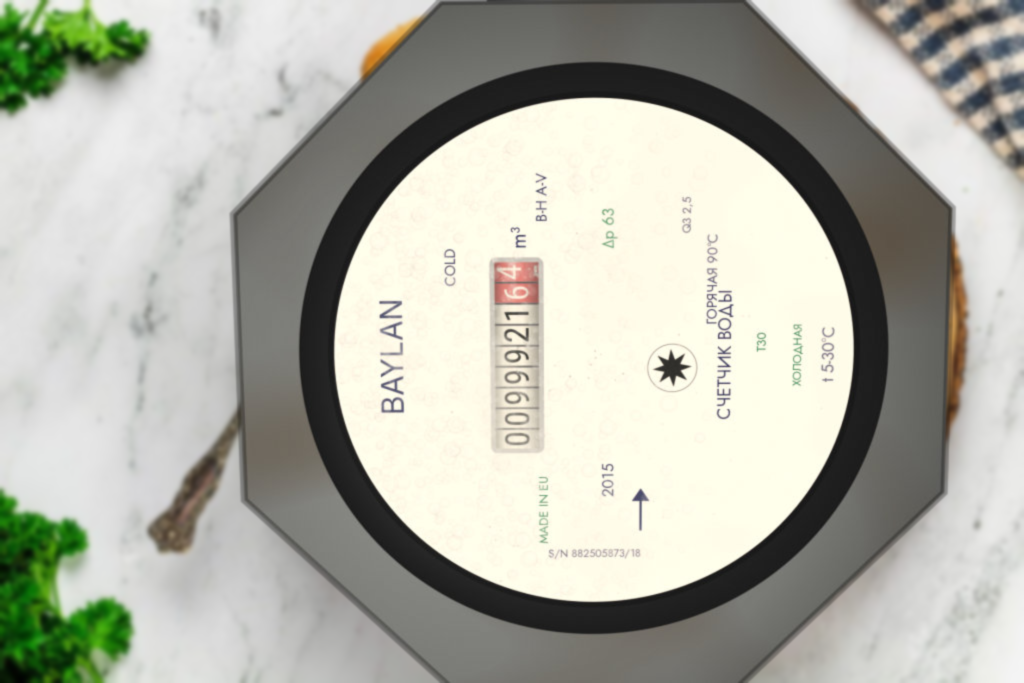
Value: 99921.64 (m³)
